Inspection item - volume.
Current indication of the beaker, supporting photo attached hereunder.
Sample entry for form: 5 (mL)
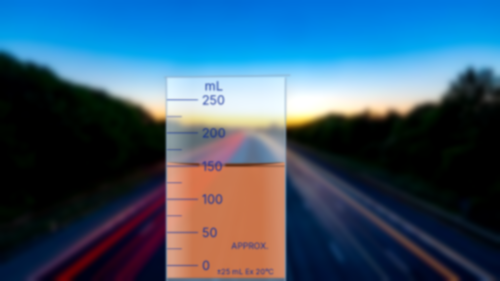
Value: 150 (mL)
